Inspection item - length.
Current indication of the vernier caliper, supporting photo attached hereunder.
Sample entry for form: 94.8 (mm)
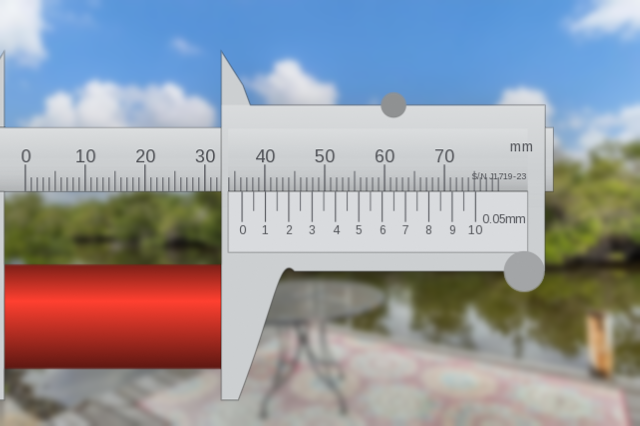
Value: 36.2 (mm)
